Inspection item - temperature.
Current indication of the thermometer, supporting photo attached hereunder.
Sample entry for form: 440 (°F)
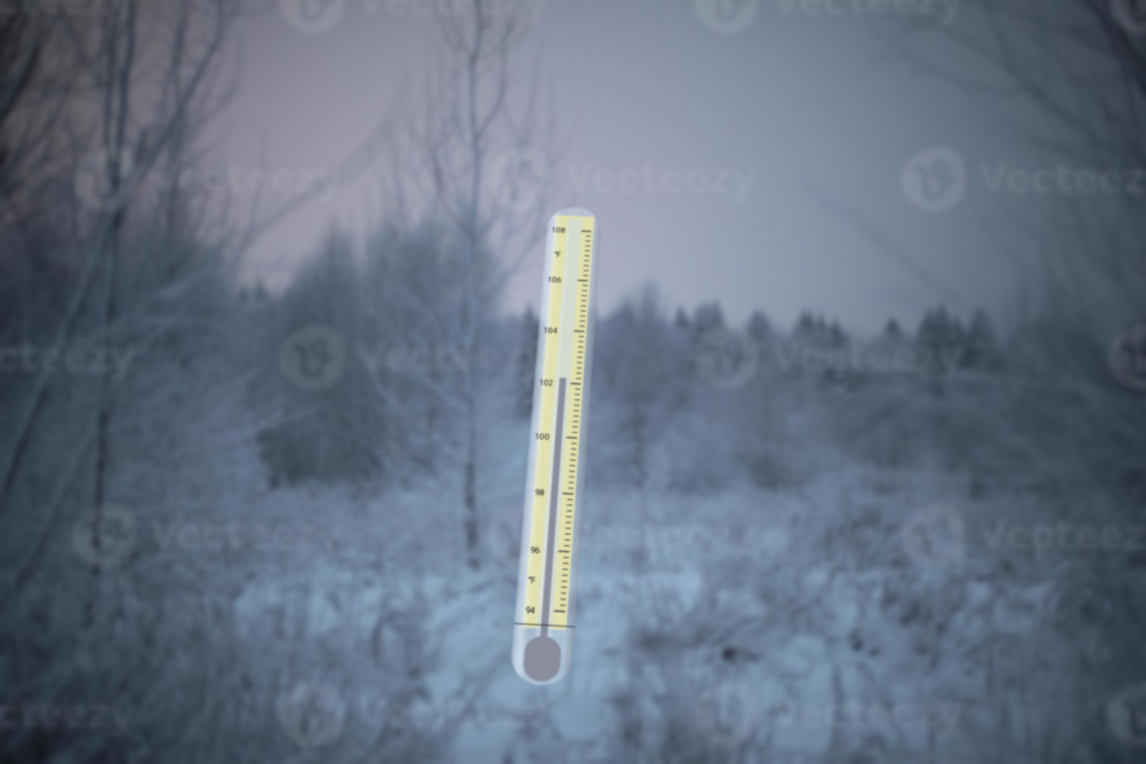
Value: 102.2 (°F)
